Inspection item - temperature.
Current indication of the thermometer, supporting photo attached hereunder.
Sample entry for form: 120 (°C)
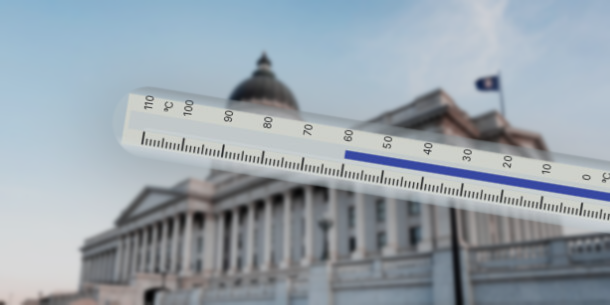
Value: 60 (°C)
